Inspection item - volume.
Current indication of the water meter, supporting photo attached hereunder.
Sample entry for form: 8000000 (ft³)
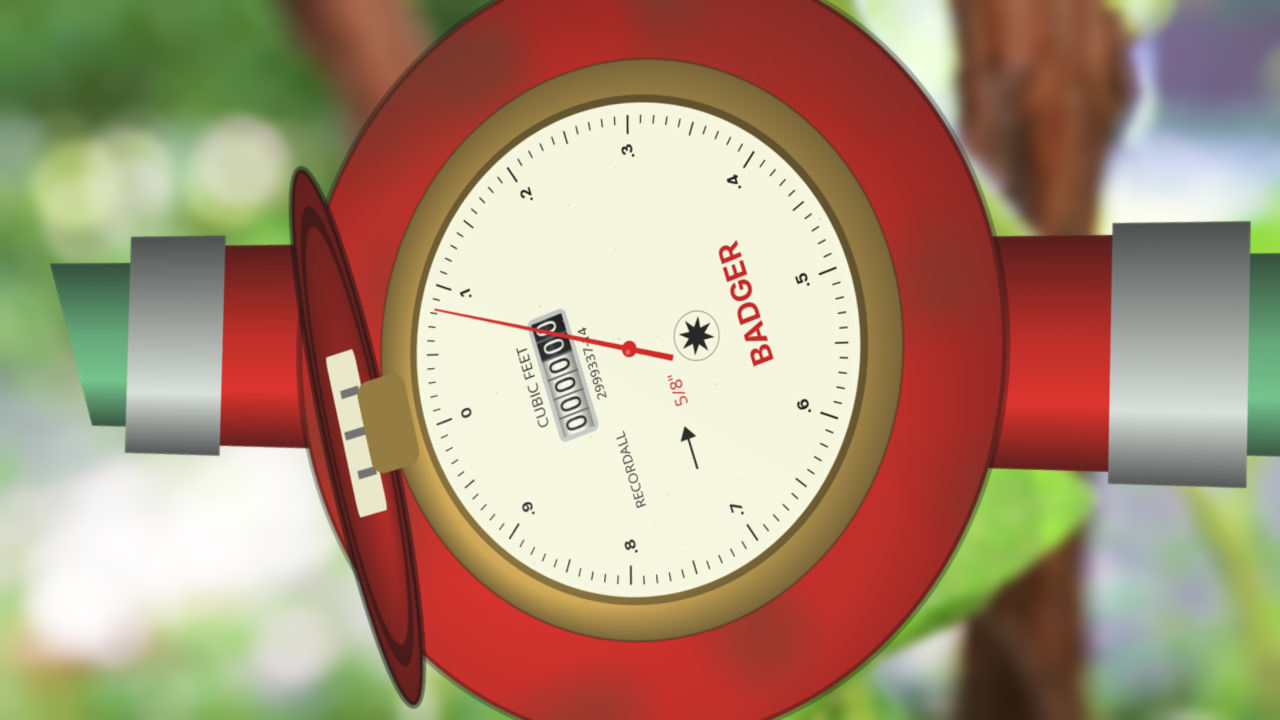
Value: 0.08 (ft³)
